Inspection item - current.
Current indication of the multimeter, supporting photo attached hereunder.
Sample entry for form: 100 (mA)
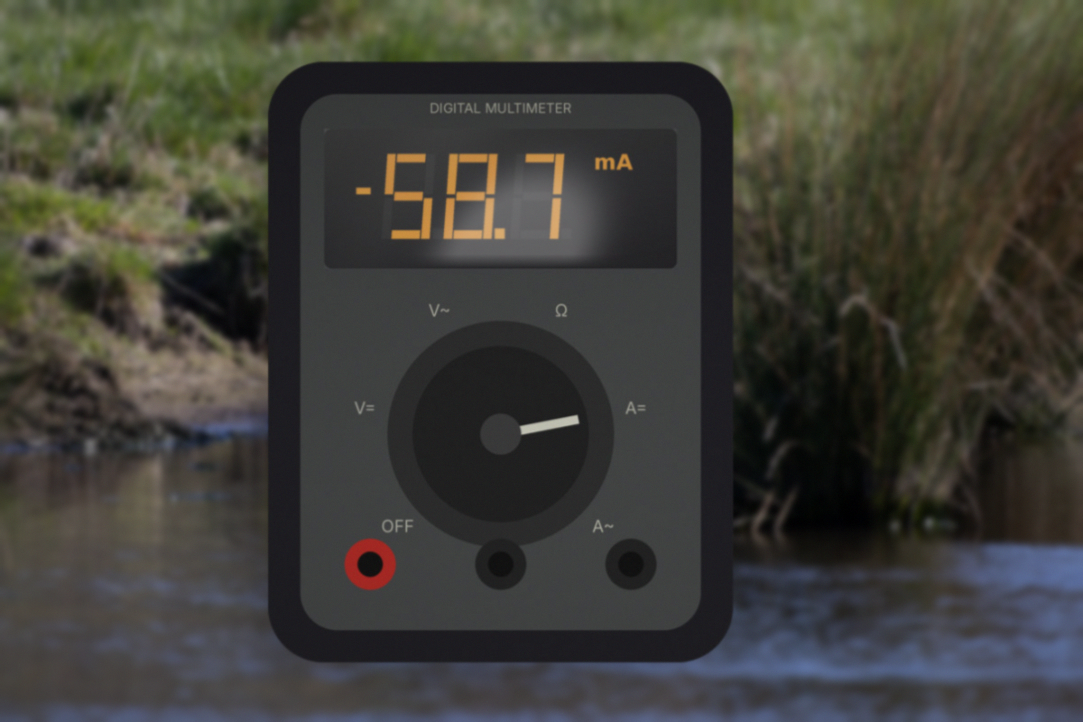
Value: -58.7 (mA)
